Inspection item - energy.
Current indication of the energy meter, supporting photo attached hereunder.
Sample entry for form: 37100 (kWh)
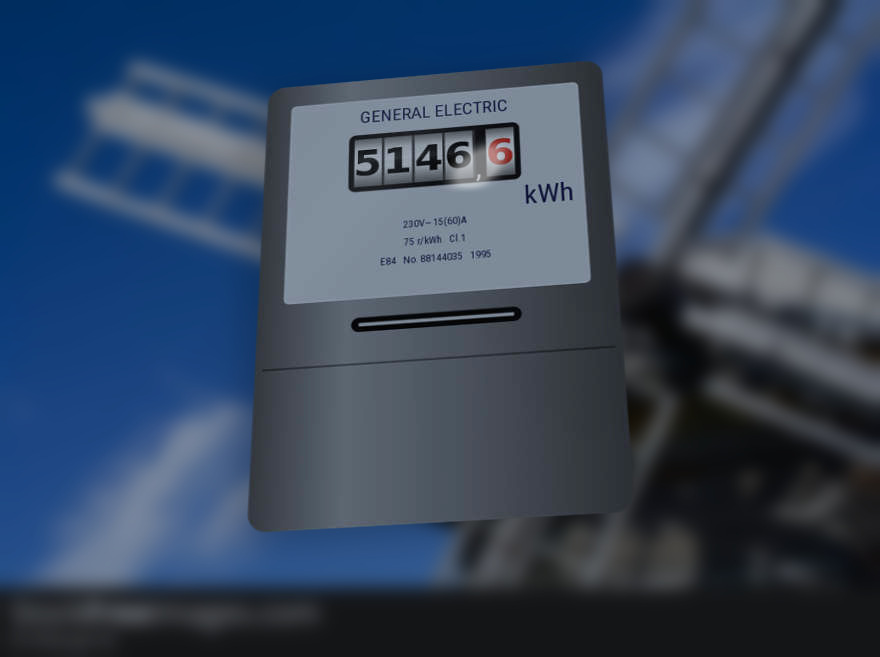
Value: 5146.6 (kWh)
